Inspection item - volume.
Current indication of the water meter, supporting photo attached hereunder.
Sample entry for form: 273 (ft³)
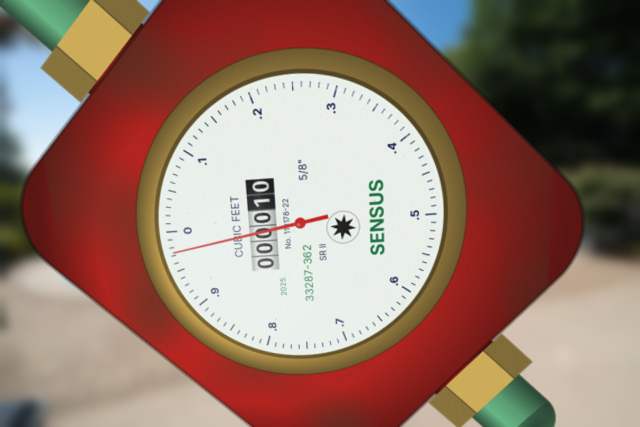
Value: 9.97 (ft³)
